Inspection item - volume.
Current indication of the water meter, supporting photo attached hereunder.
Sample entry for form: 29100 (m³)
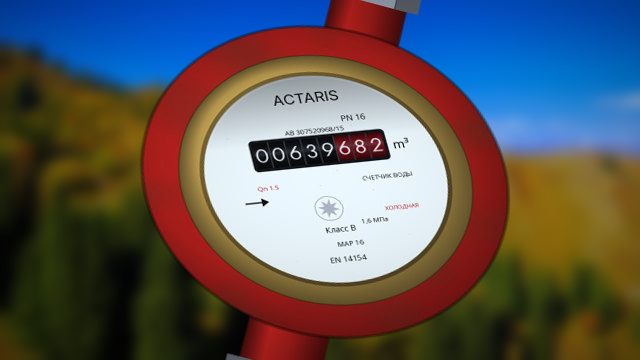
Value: 639.682 (m³)
